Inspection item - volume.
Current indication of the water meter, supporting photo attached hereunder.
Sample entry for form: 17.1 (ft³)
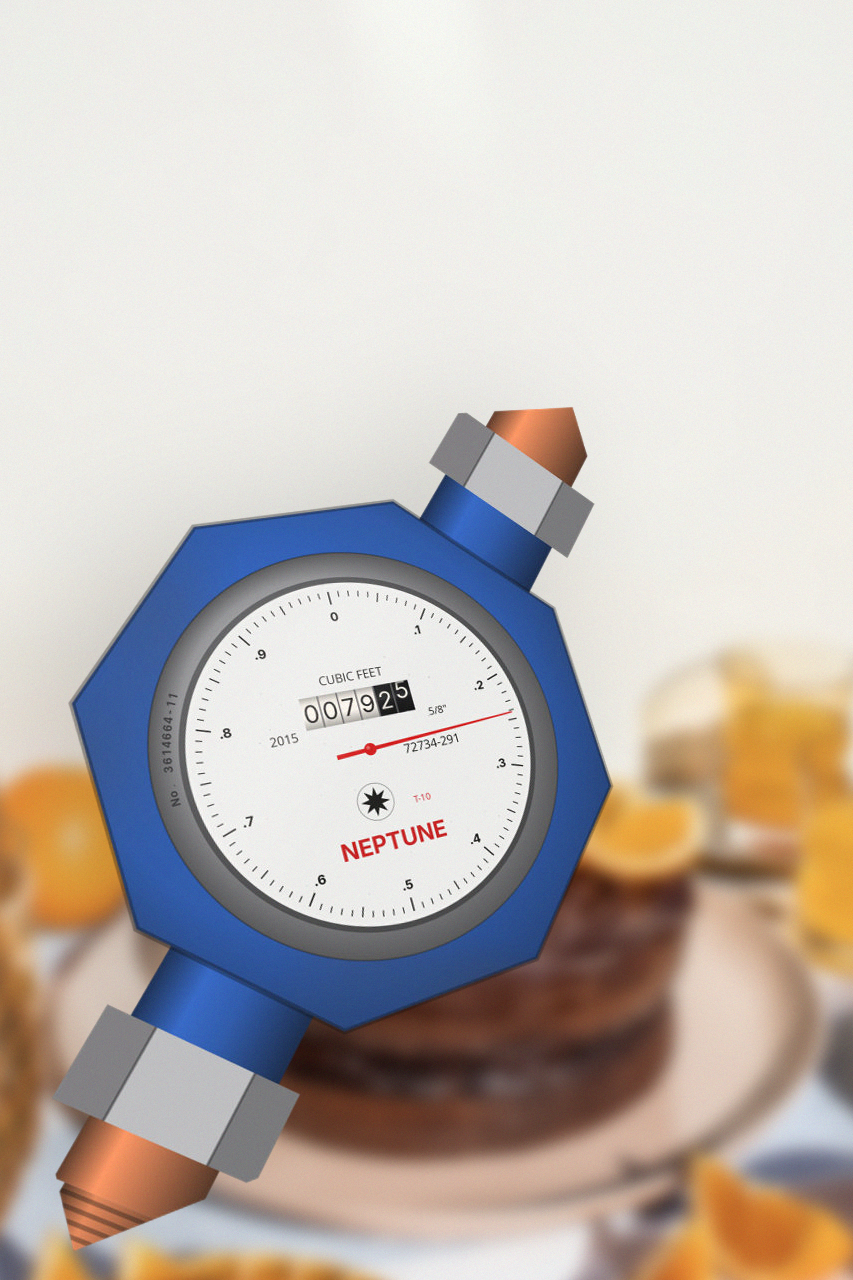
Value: 7925.24 (ft³)
